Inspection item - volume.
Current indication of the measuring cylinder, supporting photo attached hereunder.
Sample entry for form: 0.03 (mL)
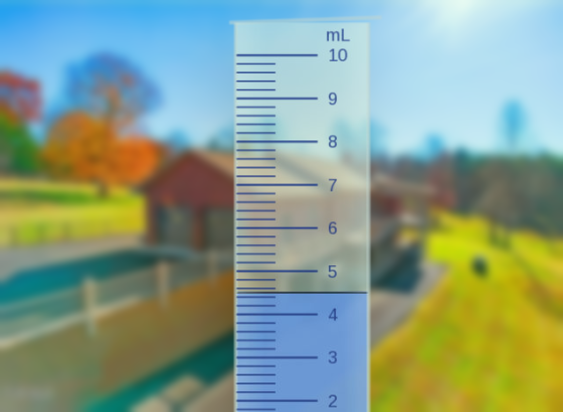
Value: 4.5 (mL)
